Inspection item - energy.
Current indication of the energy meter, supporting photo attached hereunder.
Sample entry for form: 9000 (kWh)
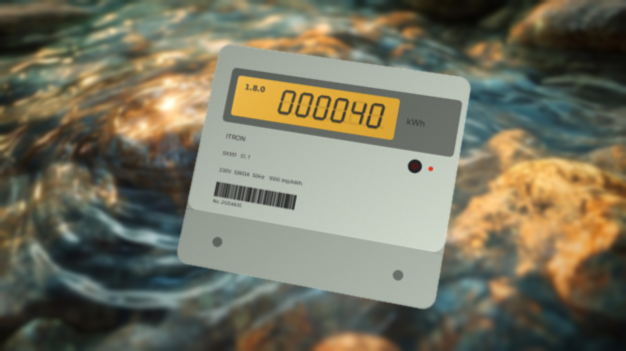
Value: 40 (kWh)
